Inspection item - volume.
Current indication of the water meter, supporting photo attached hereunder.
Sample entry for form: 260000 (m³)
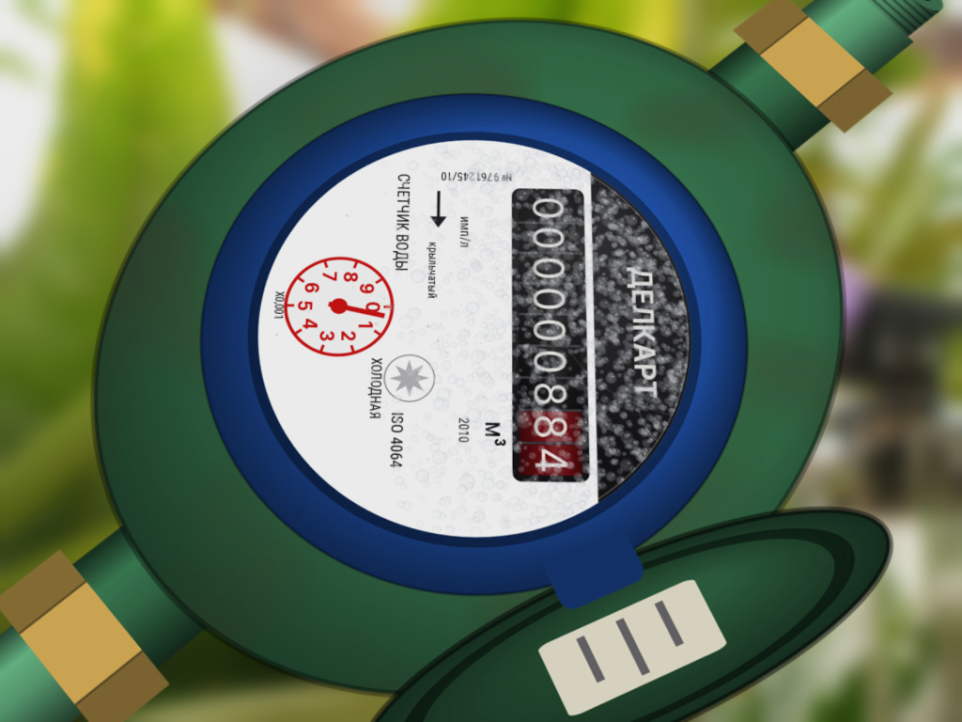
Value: 8.840 (m³)
